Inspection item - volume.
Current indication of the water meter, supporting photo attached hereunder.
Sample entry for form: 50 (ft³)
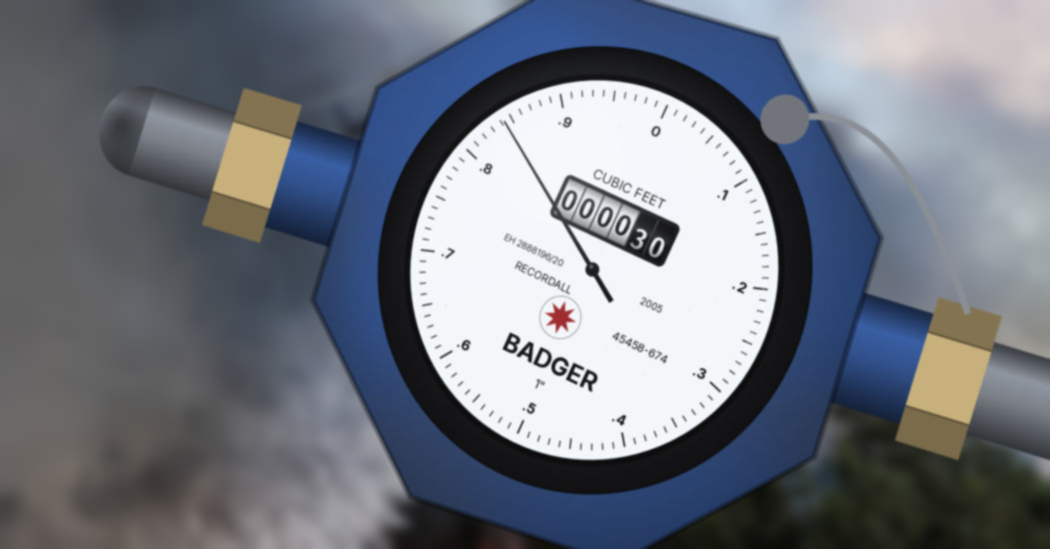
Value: 29.84 (ft³)
